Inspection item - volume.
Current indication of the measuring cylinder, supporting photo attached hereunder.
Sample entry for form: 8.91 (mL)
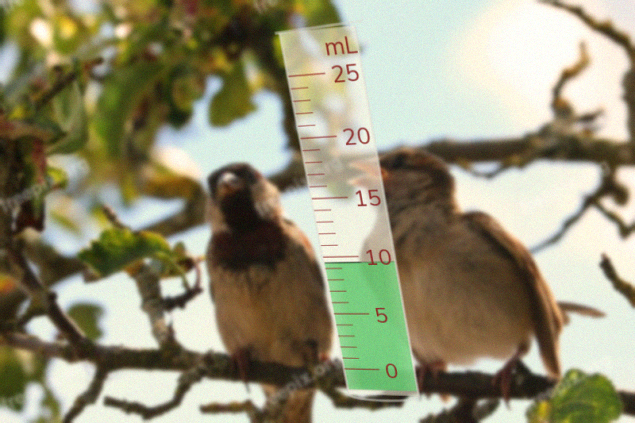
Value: 9.5 (mL)
